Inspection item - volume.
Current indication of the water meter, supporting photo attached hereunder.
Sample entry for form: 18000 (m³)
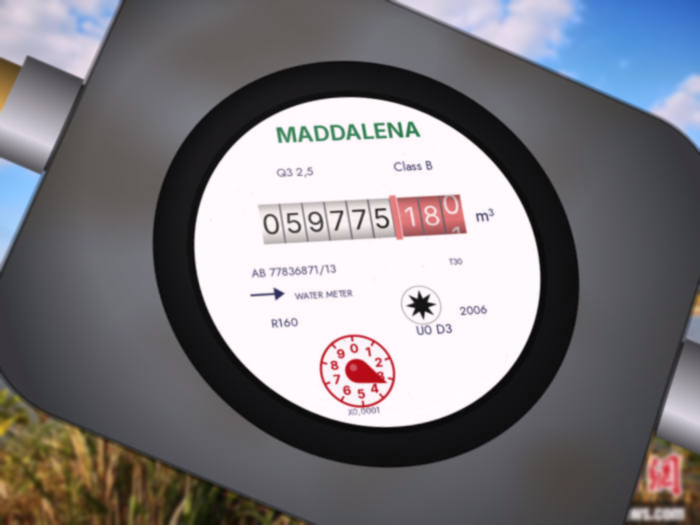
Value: 59775.1803 (m³)
